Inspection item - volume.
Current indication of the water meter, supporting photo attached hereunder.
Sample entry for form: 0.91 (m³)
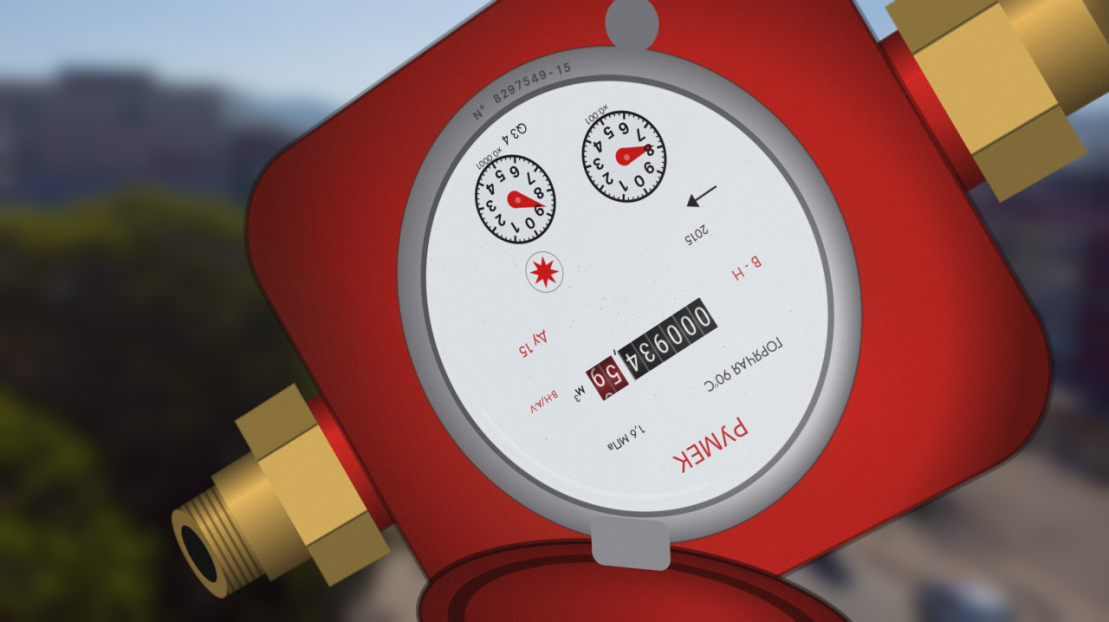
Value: 934.5878 (m³)
